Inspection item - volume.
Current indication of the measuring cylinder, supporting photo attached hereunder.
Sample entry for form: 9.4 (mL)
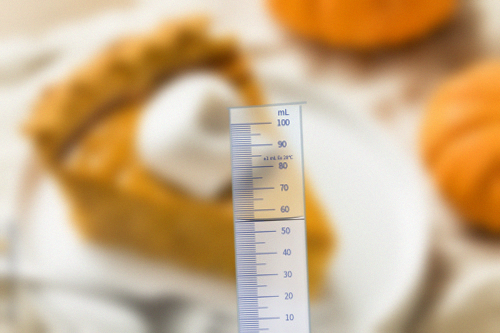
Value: 55 (mL)
